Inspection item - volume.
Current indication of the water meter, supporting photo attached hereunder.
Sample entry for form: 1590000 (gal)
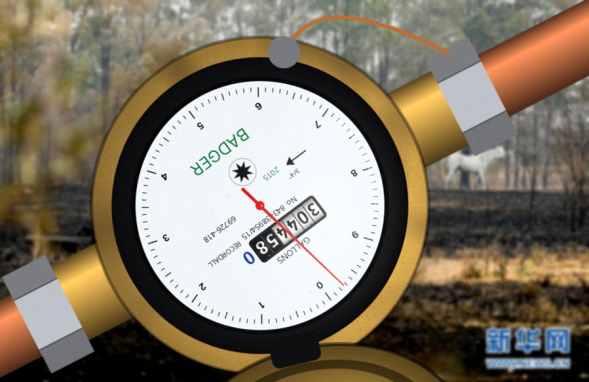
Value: 3044579.7 (gal)
